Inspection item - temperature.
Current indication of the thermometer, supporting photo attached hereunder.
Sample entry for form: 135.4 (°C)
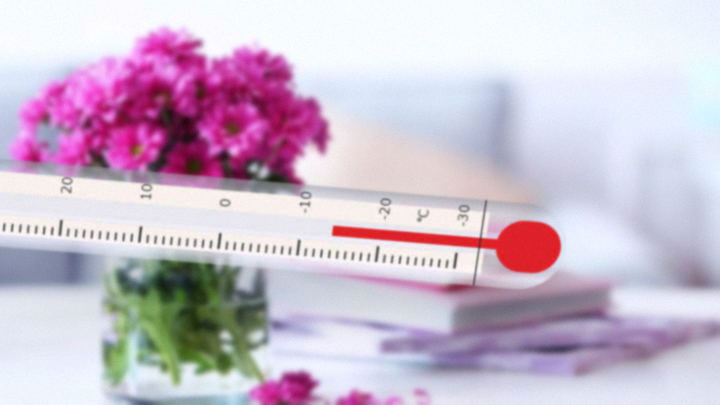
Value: -14 (°C)
